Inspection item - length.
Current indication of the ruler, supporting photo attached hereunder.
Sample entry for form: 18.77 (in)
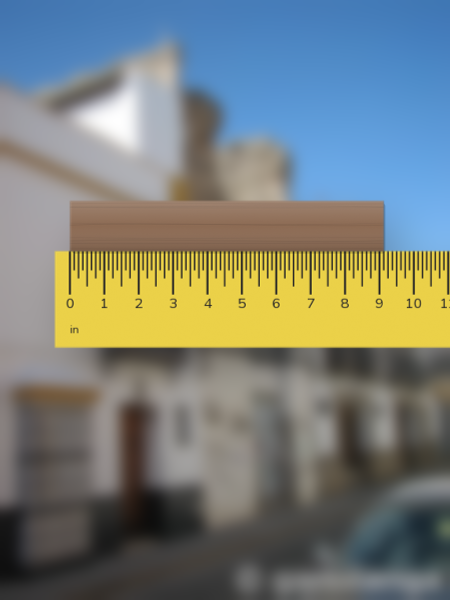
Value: 9.125 (in)
